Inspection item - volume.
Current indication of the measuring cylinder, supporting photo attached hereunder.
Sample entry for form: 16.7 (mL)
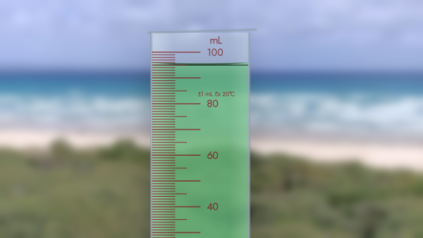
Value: 95 (mL)
